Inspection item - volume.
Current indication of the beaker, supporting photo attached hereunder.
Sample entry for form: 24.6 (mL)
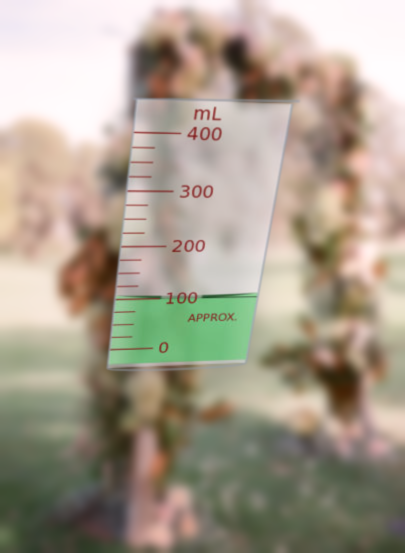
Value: 100 (mL)
